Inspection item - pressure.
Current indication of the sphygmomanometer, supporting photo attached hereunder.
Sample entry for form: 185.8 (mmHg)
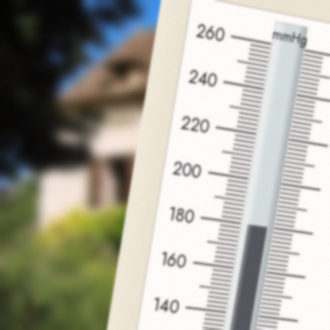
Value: 180 (mmHg)
